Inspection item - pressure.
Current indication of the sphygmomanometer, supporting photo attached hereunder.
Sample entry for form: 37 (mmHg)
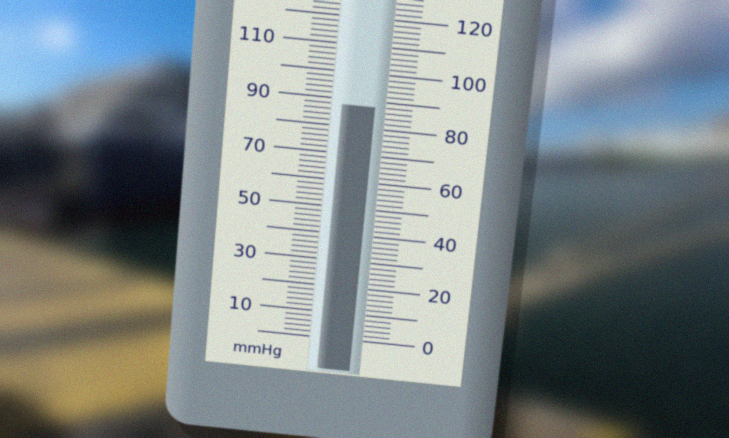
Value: 88 (mmHg)
